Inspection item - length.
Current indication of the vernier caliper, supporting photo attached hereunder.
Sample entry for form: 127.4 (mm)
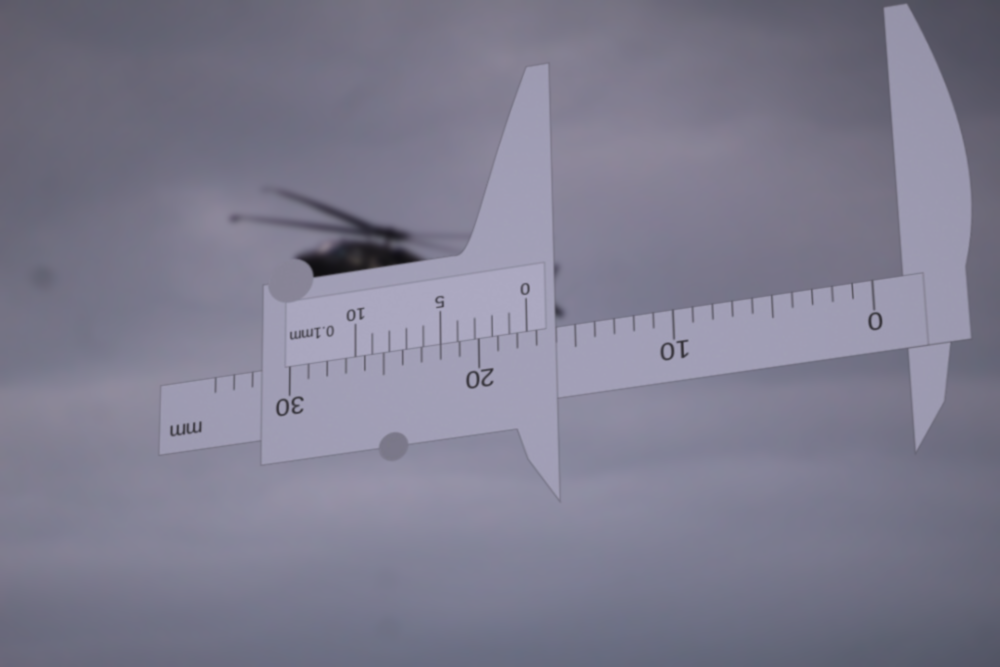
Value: 17.5 (mm)
